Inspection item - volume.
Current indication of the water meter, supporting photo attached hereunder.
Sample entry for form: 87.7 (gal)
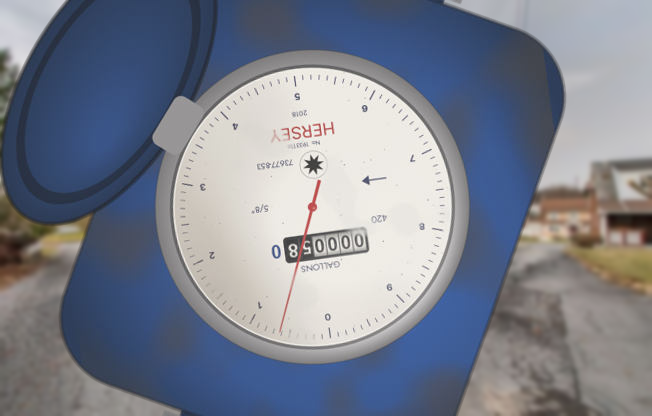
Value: 580.6 (gal)
